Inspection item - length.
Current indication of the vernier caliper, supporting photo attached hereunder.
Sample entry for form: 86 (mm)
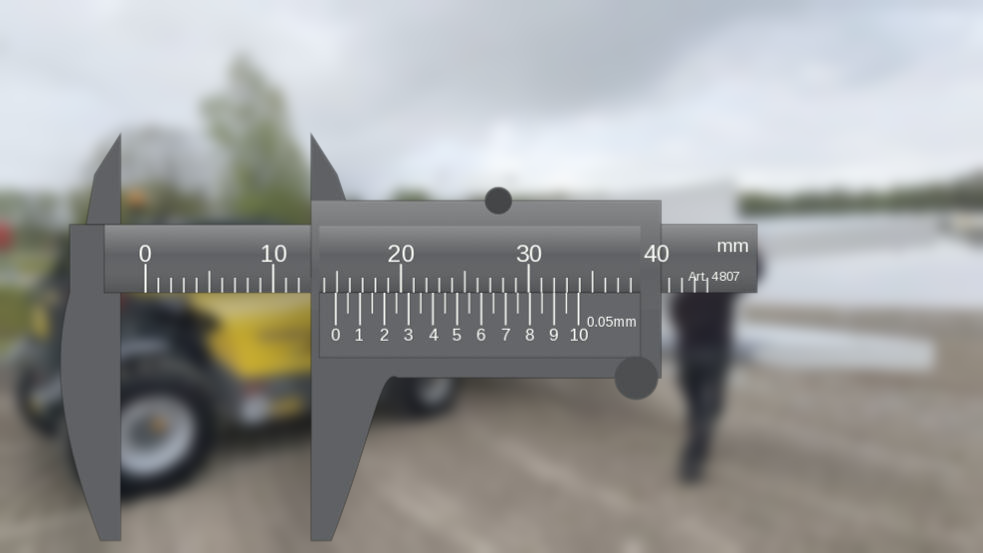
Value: 14.9 (mm)
